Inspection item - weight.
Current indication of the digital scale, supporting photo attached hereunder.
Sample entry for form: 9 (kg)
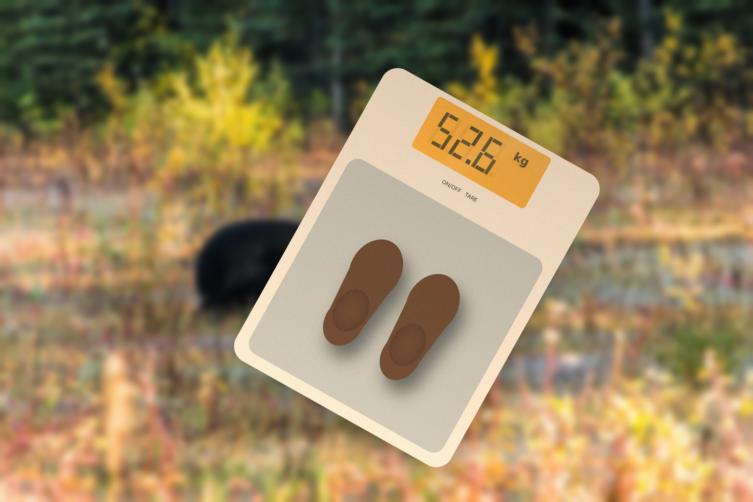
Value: 52.6 (kg)
